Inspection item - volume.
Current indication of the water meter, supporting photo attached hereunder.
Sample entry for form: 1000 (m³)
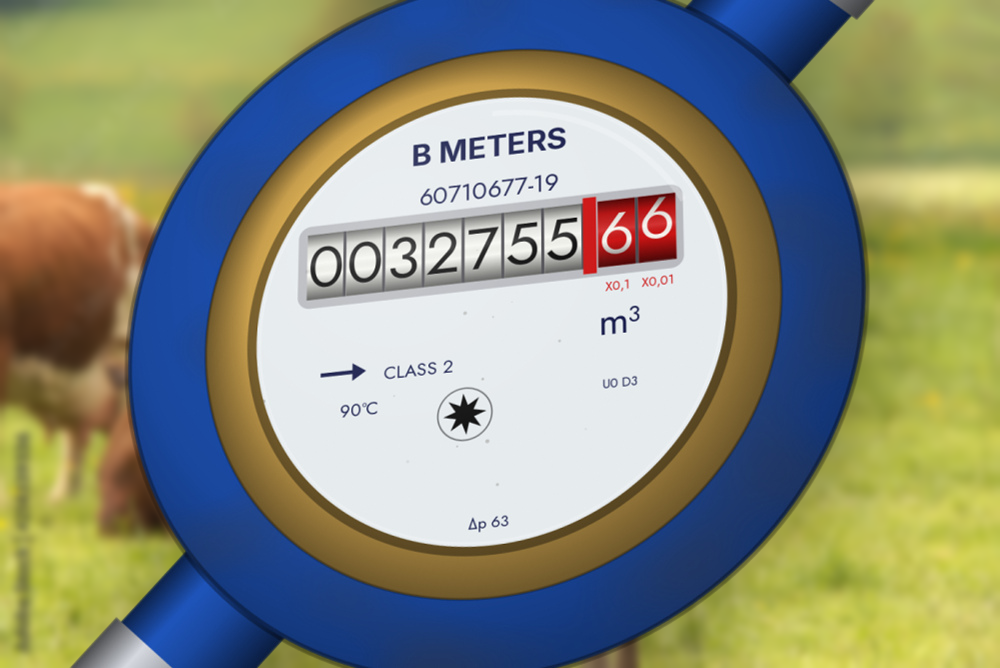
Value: 32755.66 (m³)
